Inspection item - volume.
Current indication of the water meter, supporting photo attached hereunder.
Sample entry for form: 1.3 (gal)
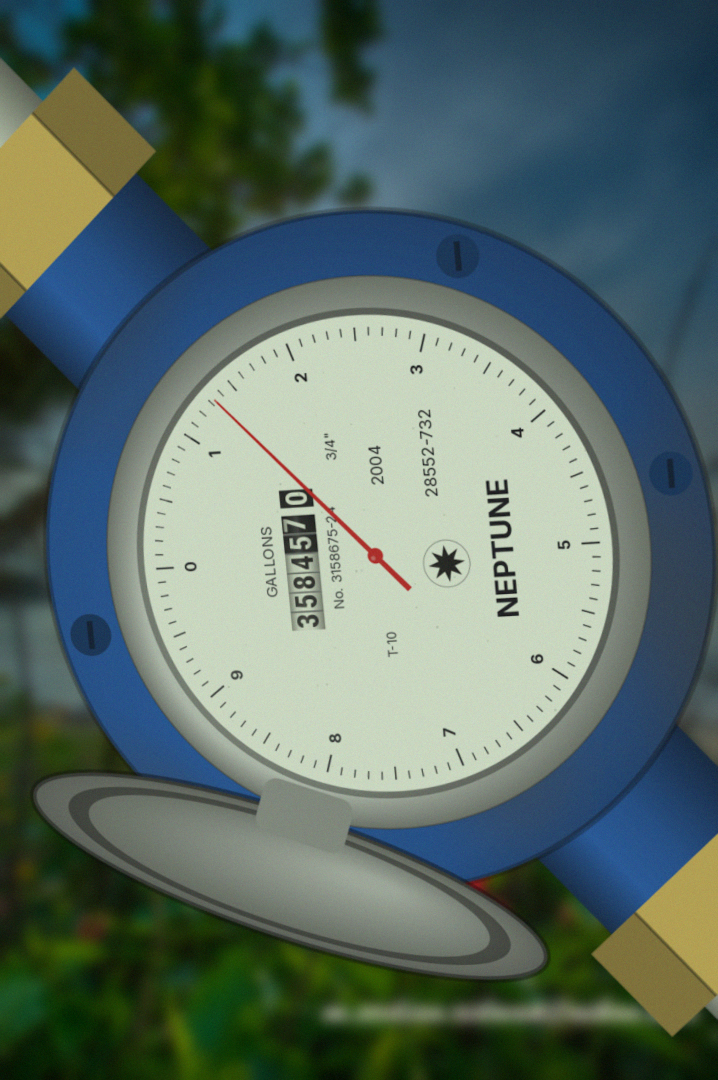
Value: 3584571.3 (gal)
